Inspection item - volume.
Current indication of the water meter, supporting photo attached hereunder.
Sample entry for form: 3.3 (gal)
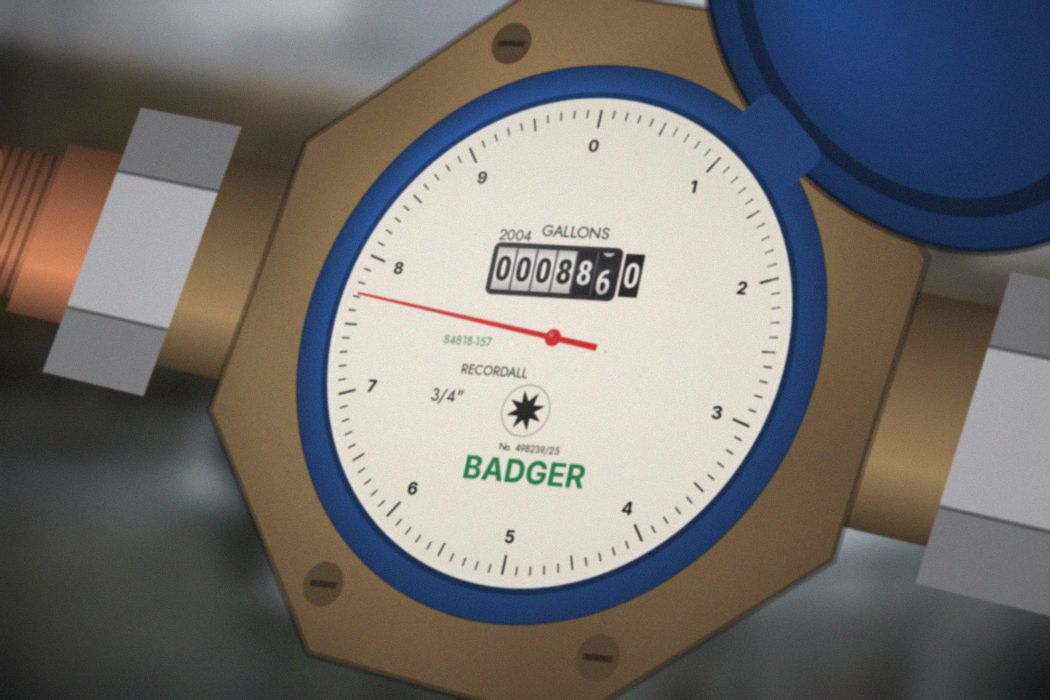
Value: 8857.7 (gal)
